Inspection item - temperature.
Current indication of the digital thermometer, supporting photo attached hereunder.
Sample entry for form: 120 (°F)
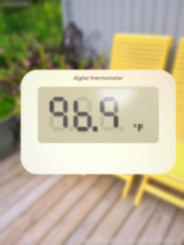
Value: 96.9 (°F)
